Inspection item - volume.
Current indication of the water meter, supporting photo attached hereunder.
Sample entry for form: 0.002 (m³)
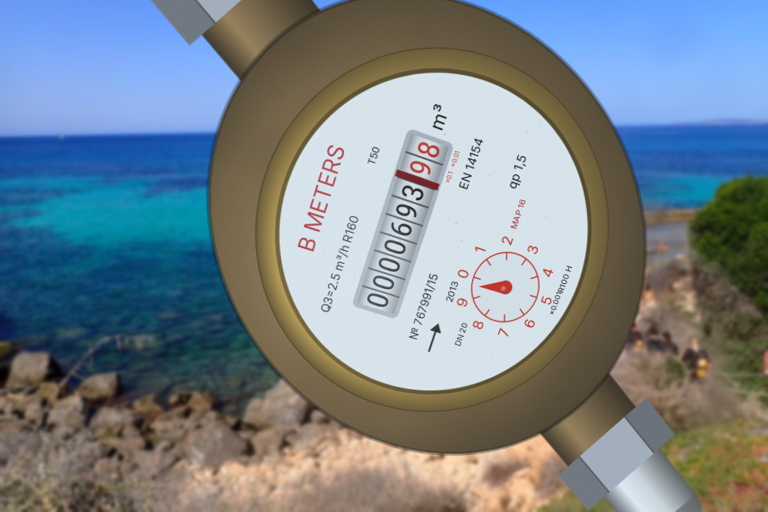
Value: 693.979 (m³)
